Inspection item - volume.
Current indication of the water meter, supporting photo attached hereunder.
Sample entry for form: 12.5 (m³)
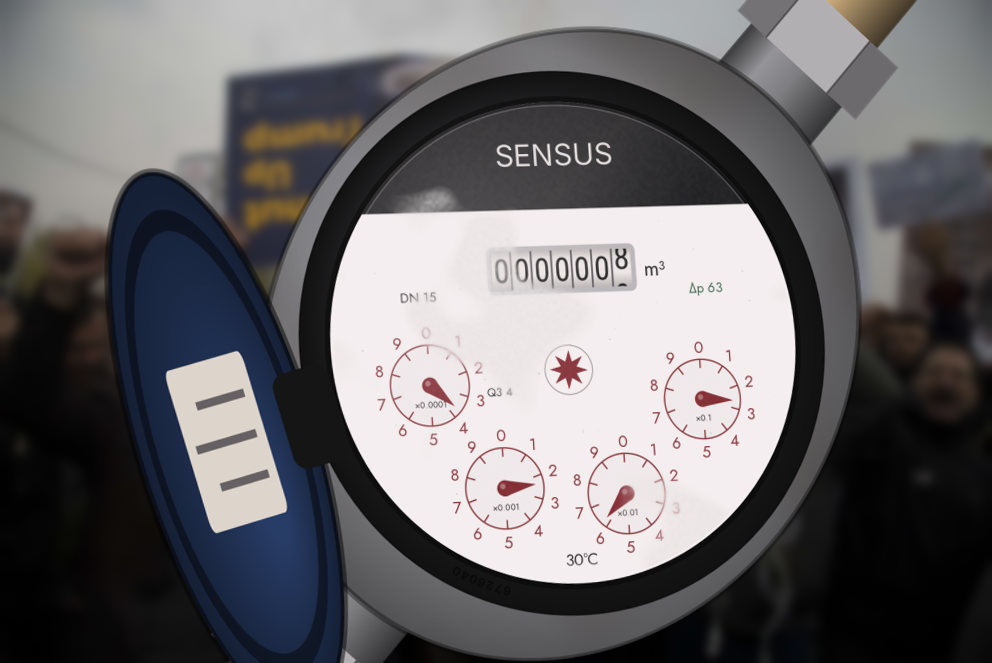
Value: 8.2623 (m³)
